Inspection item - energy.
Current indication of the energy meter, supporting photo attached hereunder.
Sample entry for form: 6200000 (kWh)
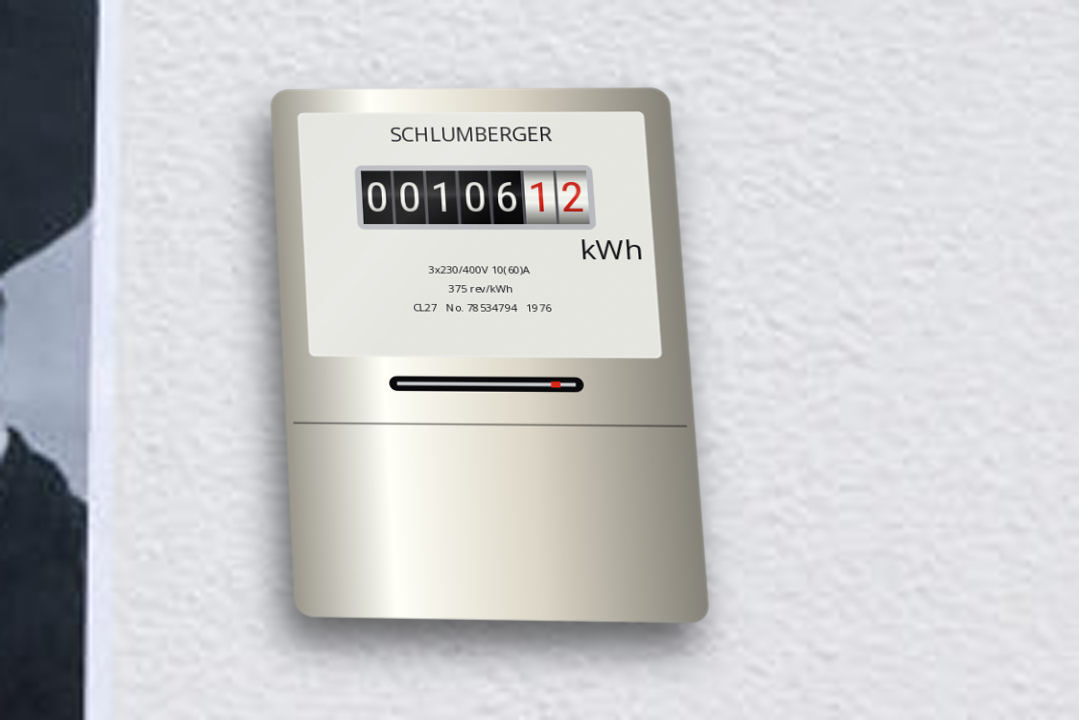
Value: 106.12 (kWh)
